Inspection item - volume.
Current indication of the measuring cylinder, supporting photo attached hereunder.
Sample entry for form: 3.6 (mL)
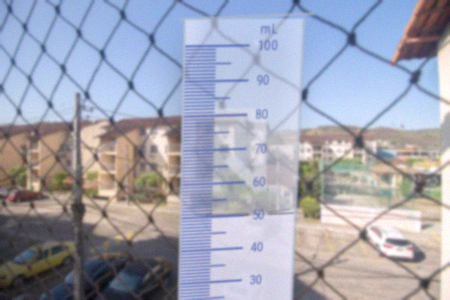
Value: 50 (mL)
